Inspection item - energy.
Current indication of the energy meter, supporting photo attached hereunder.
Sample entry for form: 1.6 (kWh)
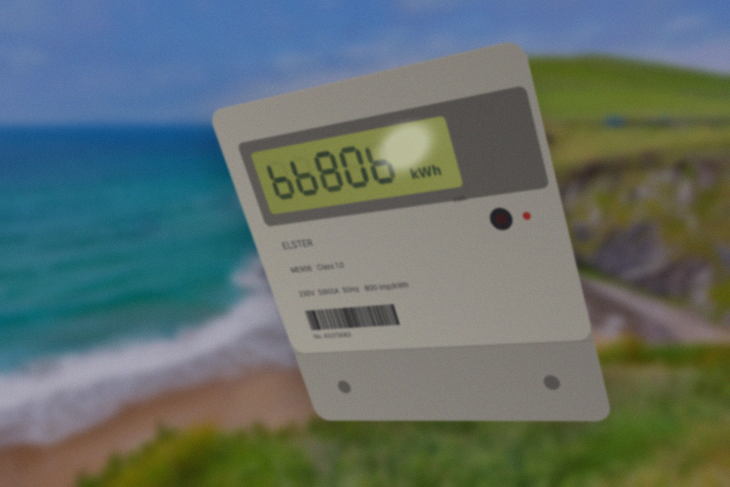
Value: 66806 (kWh)
